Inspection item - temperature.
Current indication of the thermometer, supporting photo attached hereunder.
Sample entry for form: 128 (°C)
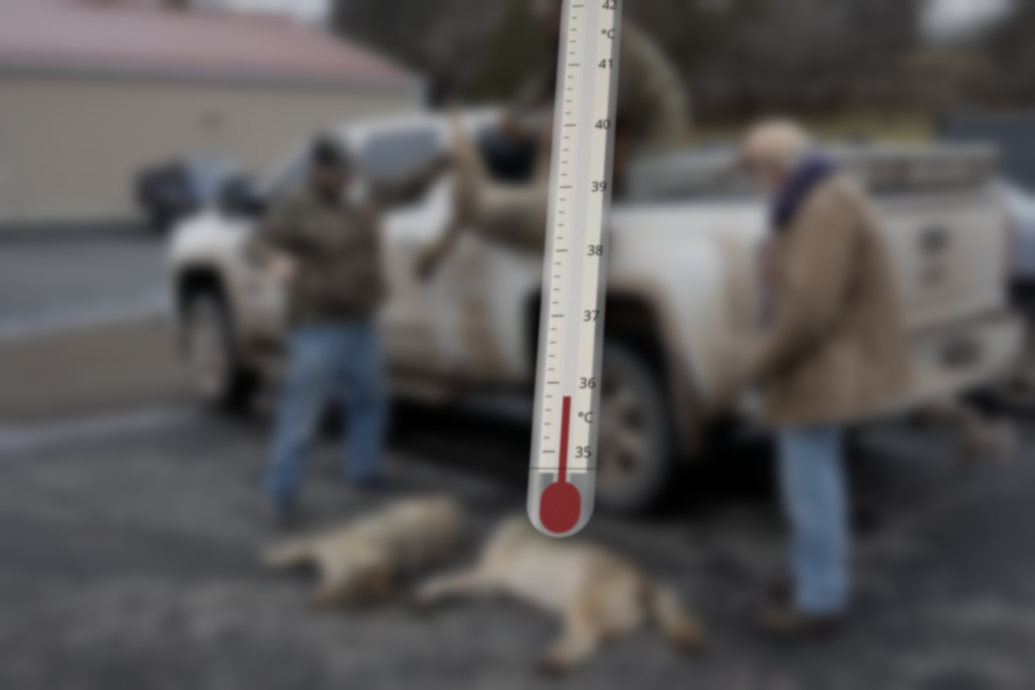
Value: 35.8 (°C)
